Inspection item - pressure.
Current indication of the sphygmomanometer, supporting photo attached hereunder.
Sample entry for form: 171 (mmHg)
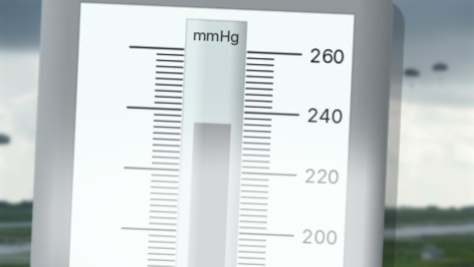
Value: 236 (mmHg)
